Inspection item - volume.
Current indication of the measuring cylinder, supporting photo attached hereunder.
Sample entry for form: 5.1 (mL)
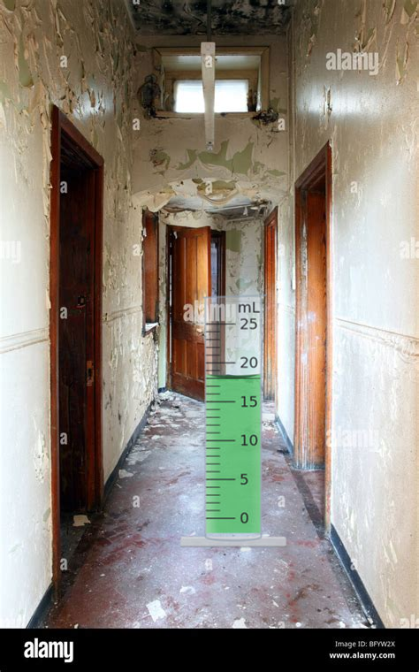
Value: 18 (mL)
